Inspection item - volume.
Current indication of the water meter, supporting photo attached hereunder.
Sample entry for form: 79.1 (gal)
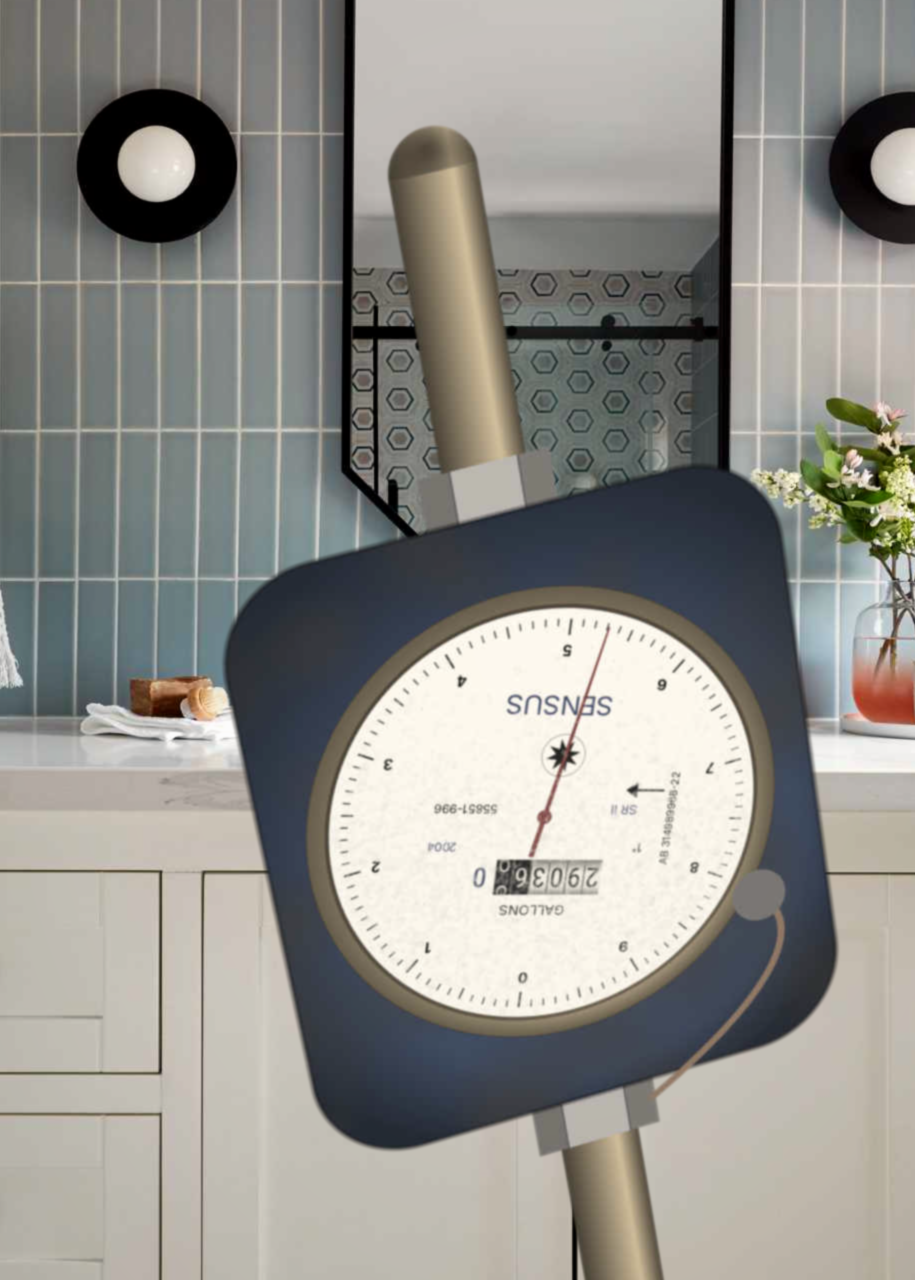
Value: 2903685.3 (gal)
